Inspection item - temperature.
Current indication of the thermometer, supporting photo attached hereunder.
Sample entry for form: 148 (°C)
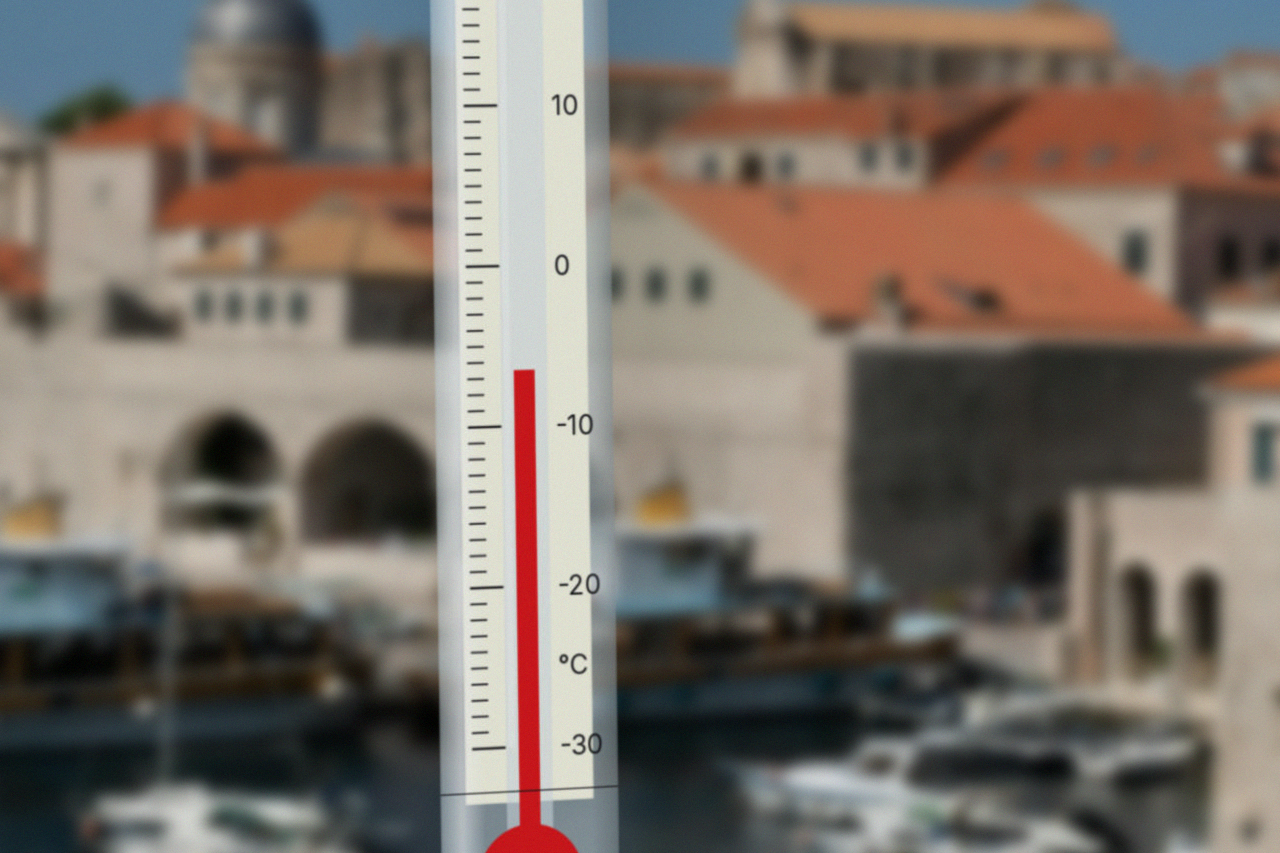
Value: -6.5 (°C)
